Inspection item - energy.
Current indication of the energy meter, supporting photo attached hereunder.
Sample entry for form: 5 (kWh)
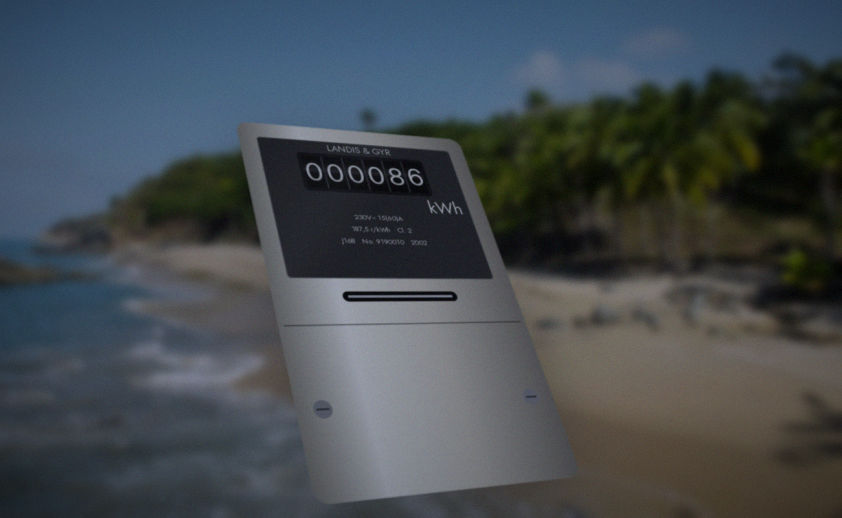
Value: 86 (kWh)
